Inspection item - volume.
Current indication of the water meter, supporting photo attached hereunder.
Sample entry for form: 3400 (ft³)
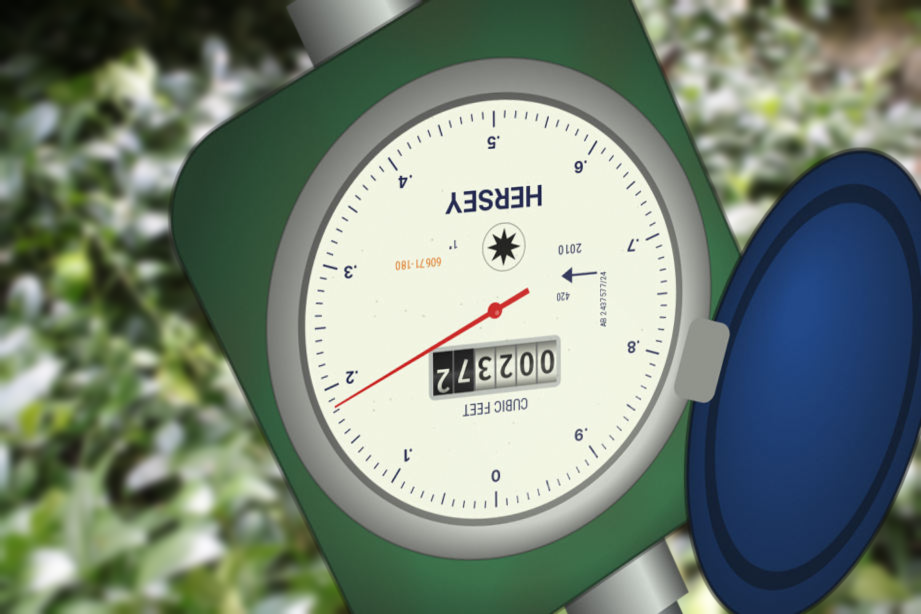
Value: 2372.18 (ft³)
